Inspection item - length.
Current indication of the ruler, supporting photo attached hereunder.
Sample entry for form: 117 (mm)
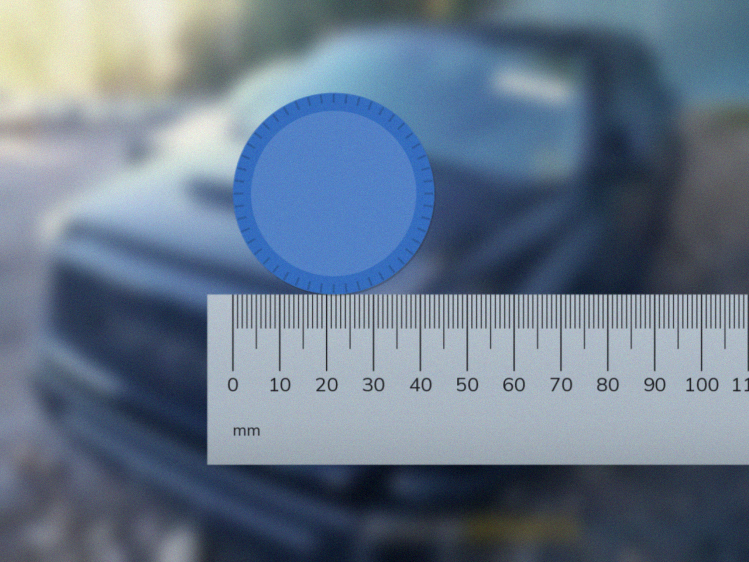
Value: 43 (mm)
